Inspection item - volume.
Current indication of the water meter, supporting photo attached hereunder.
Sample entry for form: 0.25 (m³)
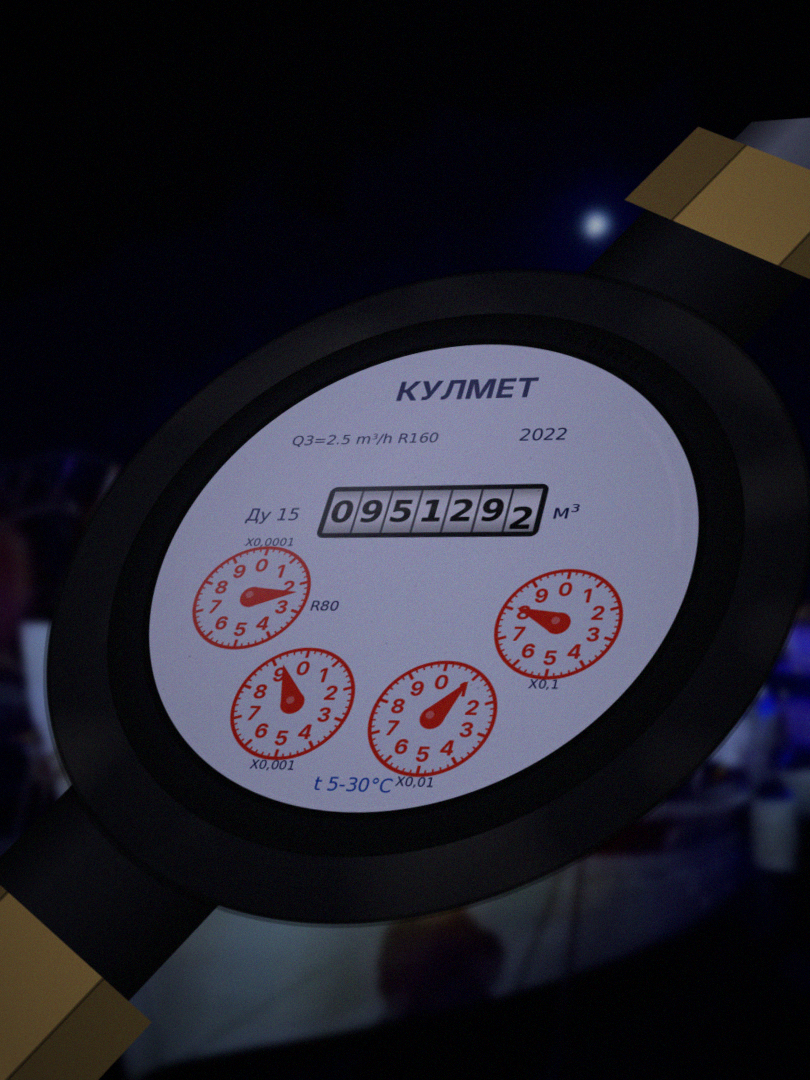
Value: 951291.8092 (m³)
